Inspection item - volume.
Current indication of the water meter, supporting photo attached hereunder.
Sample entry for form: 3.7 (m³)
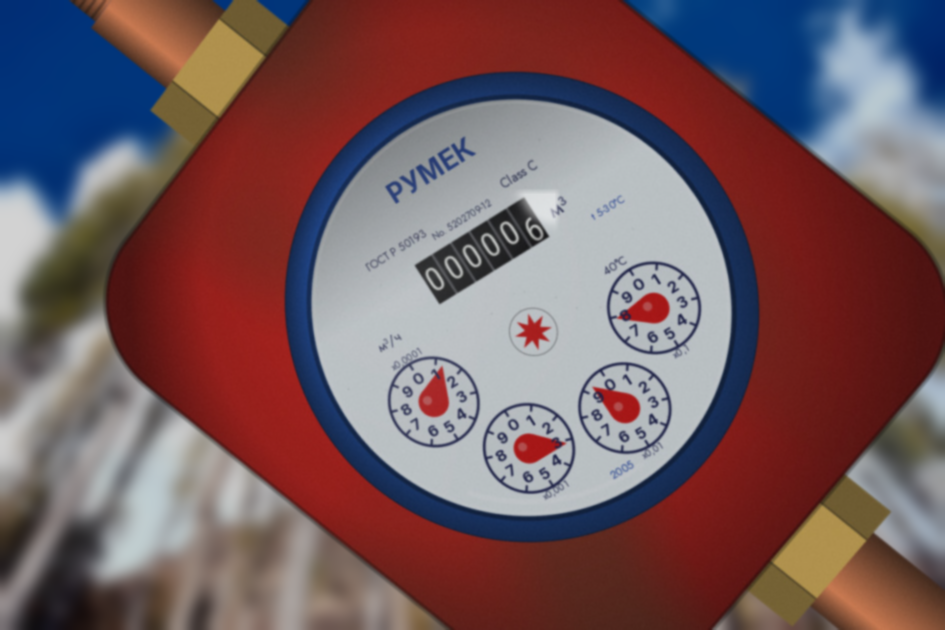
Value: 5.7931 (m³)
